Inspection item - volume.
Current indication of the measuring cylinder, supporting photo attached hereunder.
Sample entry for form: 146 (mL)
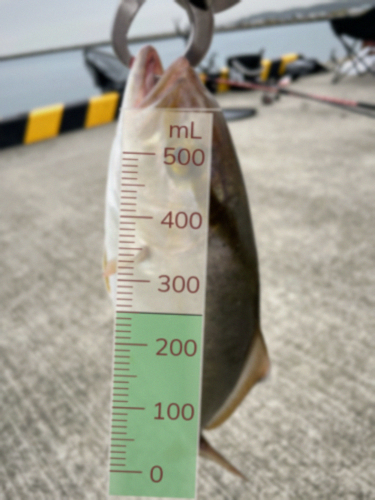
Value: 250 (mL)
